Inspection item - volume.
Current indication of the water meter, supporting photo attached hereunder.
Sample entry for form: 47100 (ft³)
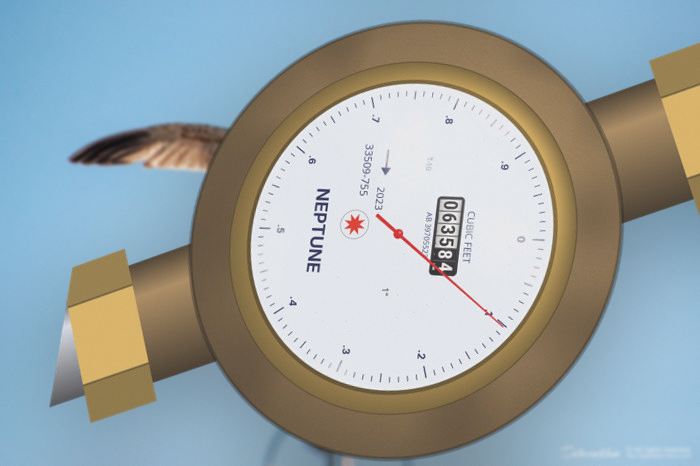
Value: 63584.10 (ft³)
